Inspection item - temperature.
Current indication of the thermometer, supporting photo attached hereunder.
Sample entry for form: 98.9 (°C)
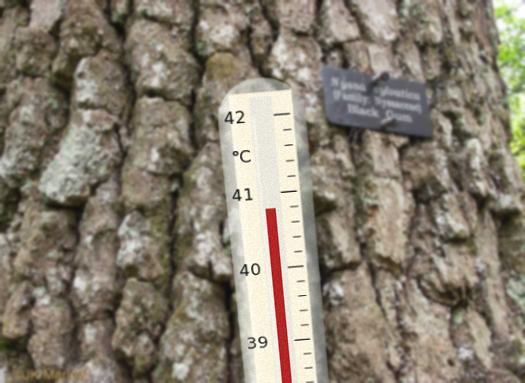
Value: 40.8 (°C)
